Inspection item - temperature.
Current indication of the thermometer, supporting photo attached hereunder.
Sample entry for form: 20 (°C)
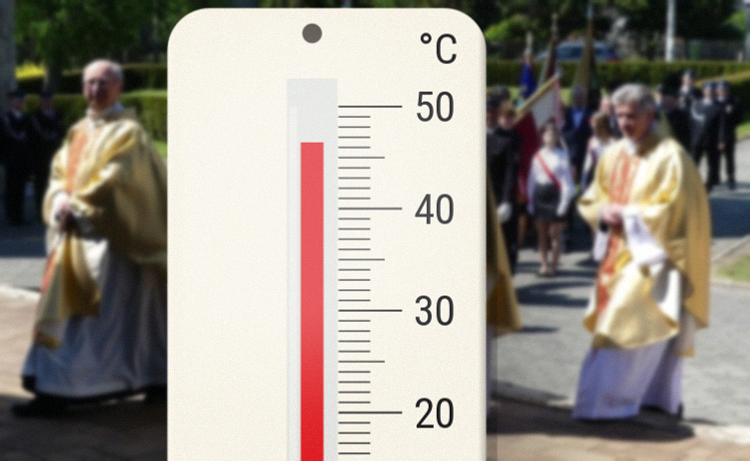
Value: 46.5 (°C)
